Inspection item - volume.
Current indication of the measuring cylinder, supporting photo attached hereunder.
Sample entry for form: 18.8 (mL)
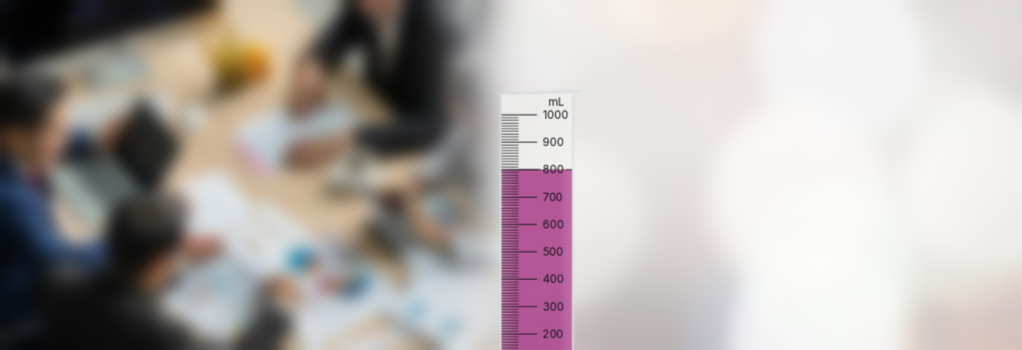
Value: 800 (mL)
